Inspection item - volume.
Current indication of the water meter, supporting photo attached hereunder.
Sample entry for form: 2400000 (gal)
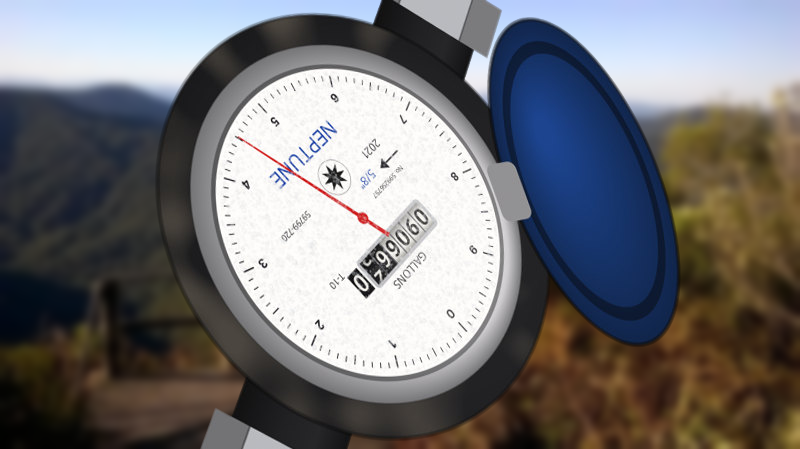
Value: 906624.5 (gal)
